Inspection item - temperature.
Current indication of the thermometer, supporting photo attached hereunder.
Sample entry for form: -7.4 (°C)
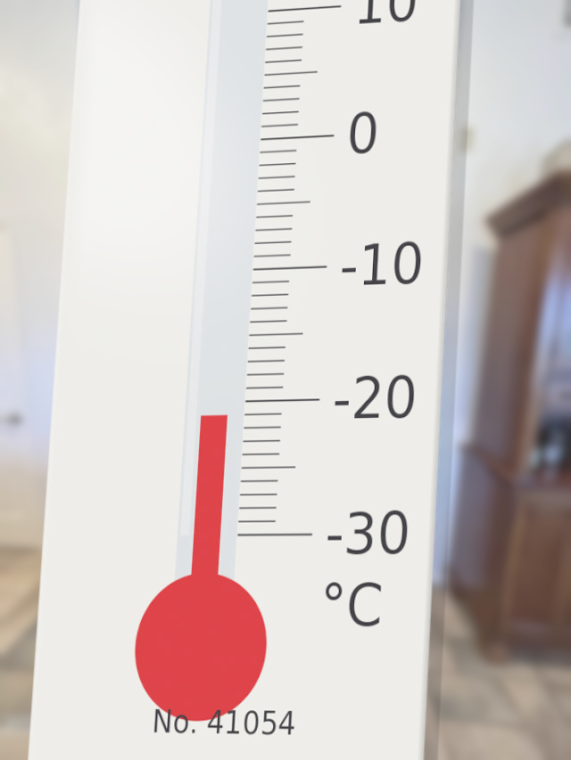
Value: -21 (°C)
